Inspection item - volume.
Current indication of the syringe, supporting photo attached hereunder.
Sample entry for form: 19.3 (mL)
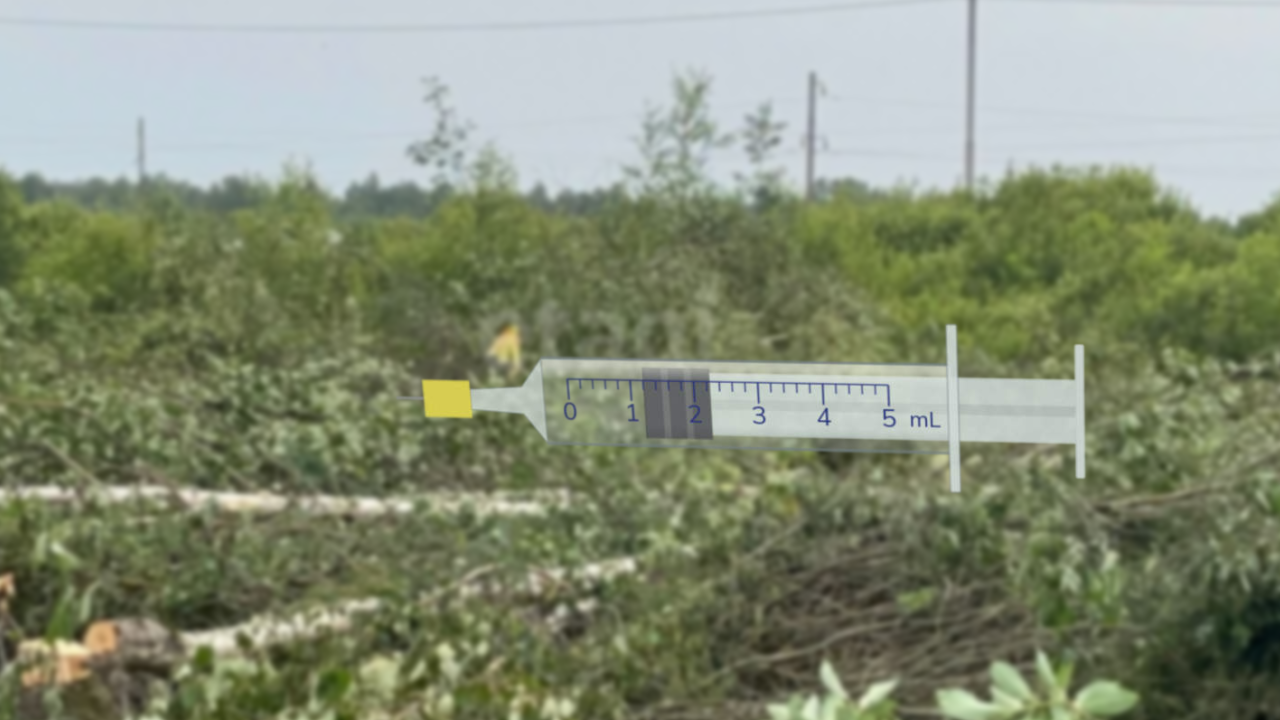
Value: 1.2 (mL)
